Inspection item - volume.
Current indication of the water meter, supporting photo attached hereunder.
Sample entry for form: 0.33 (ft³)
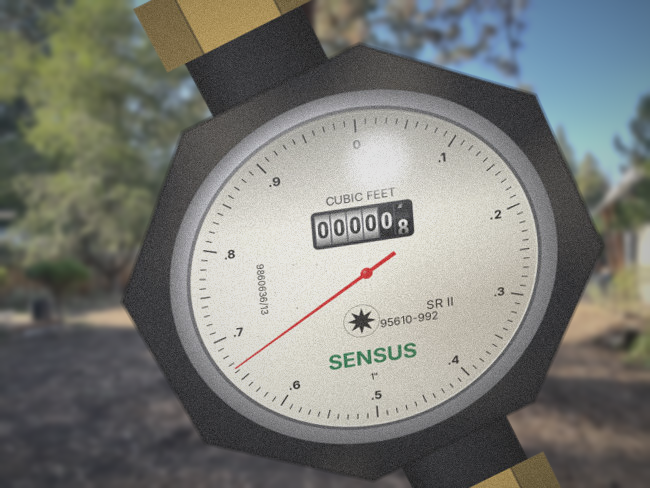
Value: 7.66 (ft³)
